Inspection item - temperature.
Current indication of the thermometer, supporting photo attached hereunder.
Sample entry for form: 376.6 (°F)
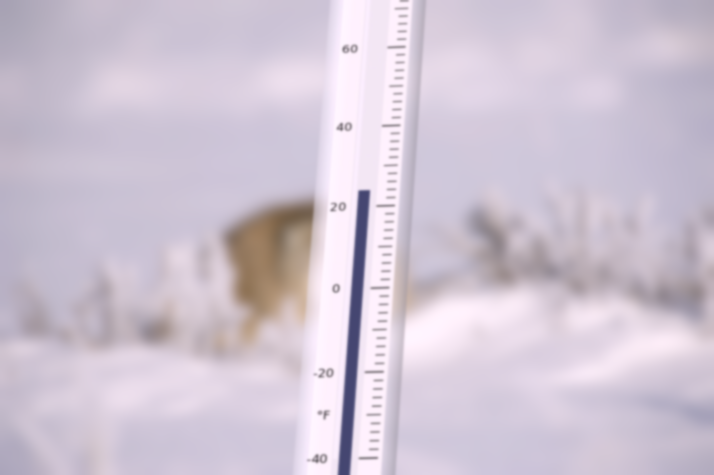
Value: 24 (°F)
